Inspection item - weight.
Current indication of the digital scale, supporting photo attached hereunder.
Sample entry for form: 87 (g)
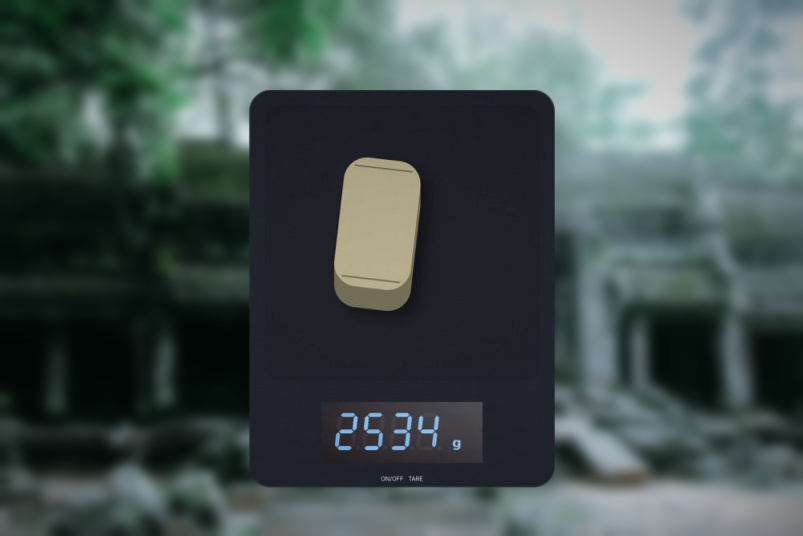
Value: 2534 (g)
